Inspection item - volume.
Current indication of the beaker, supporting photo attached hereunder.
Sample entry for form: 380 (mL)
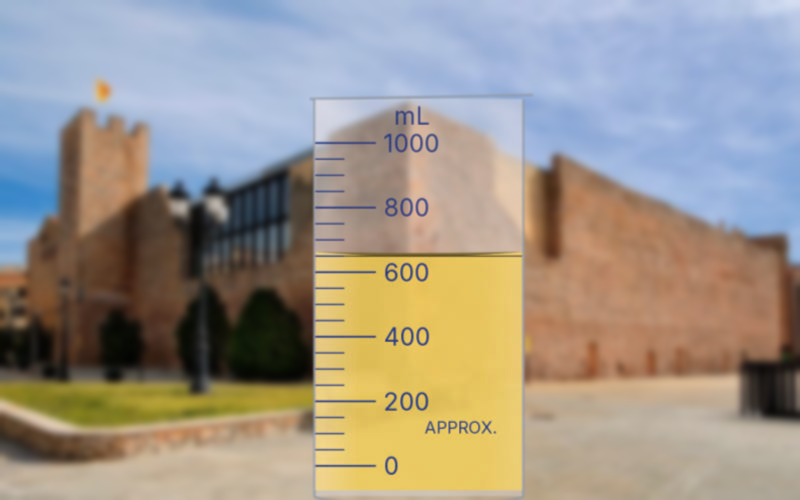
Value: 650 (mL)
